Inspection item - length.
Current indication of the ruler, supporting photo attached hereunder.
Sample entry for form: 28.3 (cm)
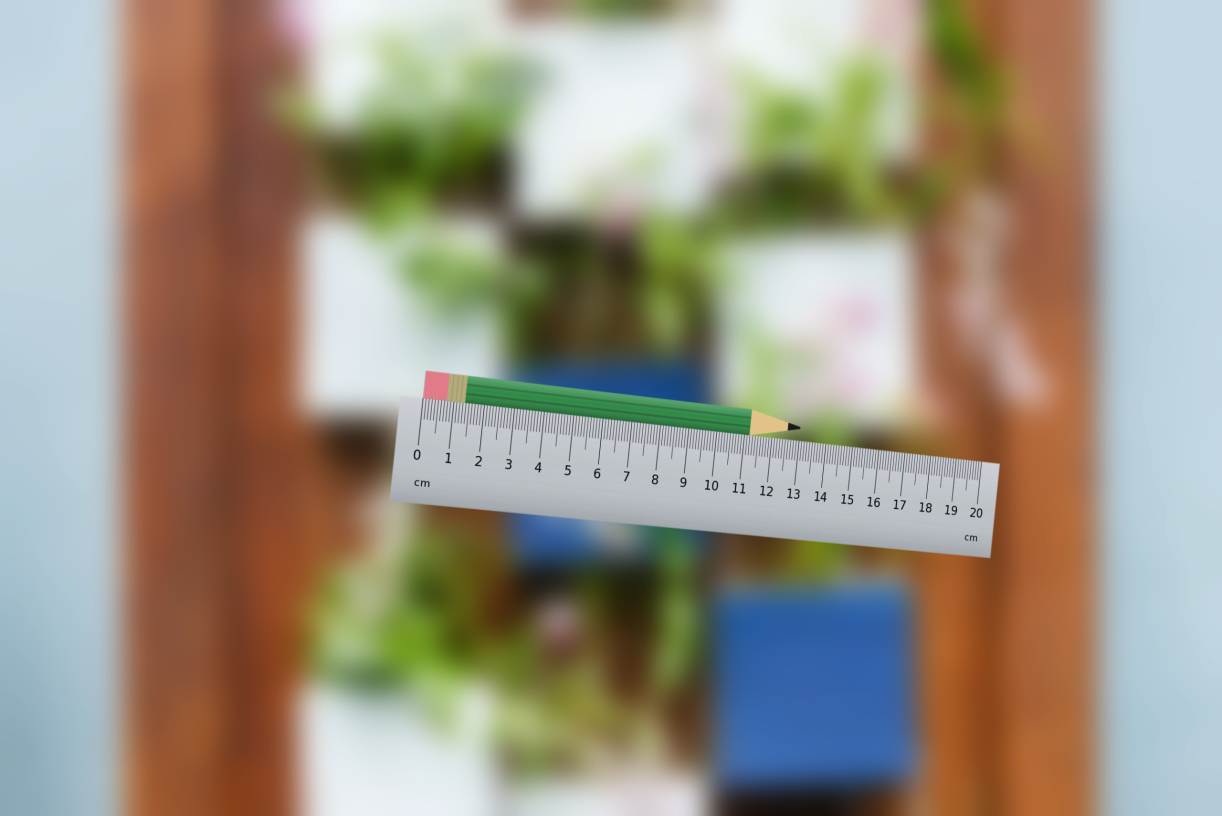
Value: 13 (cm)
